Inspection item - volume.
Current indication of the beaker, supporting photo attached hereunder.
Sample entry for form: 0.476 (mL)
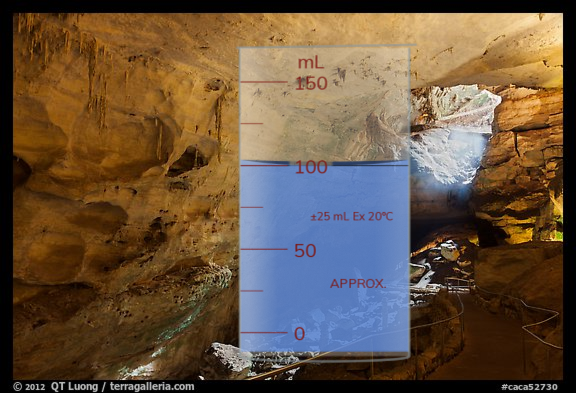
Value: 100 (mL)
